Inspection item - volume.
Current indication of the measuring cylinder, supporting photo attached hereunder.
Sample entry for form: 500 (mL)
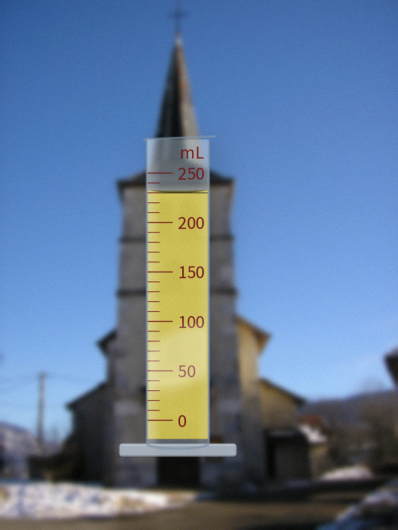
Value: 230 (mL)
